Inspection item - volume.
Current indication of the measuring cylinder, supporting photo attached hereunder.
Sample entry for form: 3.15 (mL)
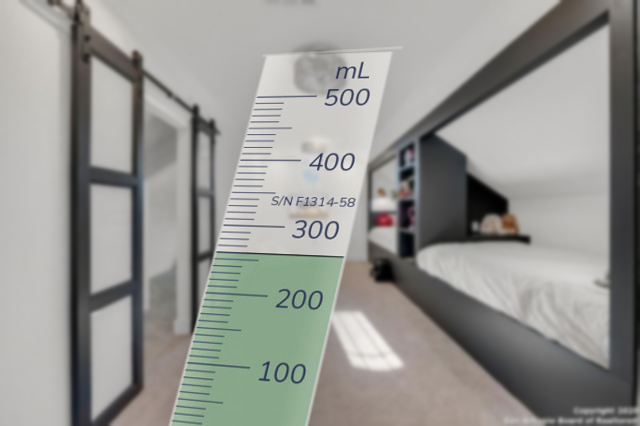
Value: 260 (mL)
